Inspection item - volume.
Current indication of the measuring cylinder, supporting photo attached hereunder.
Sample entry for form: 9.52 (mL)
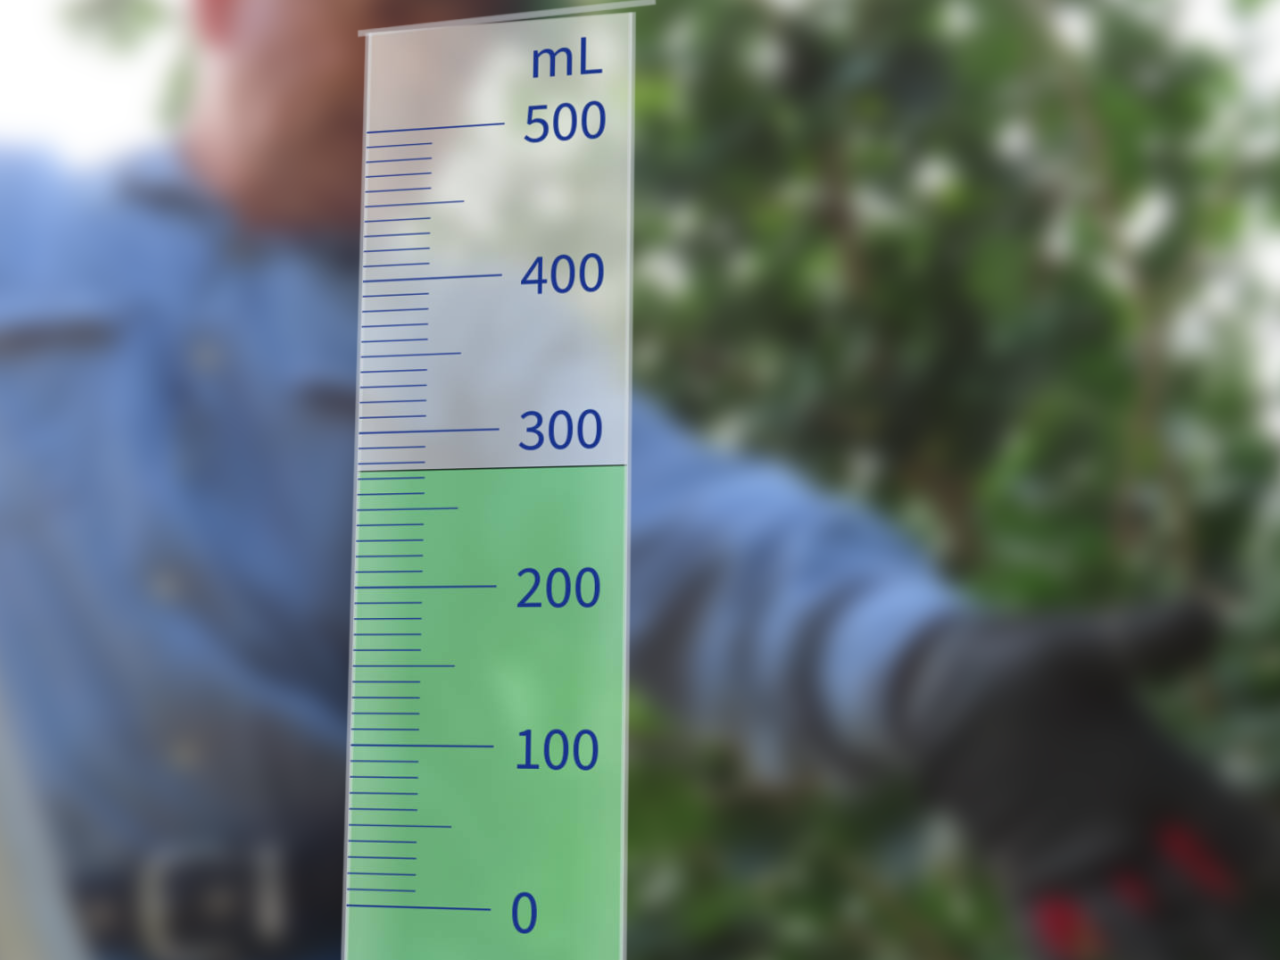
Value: 275 (mL)
